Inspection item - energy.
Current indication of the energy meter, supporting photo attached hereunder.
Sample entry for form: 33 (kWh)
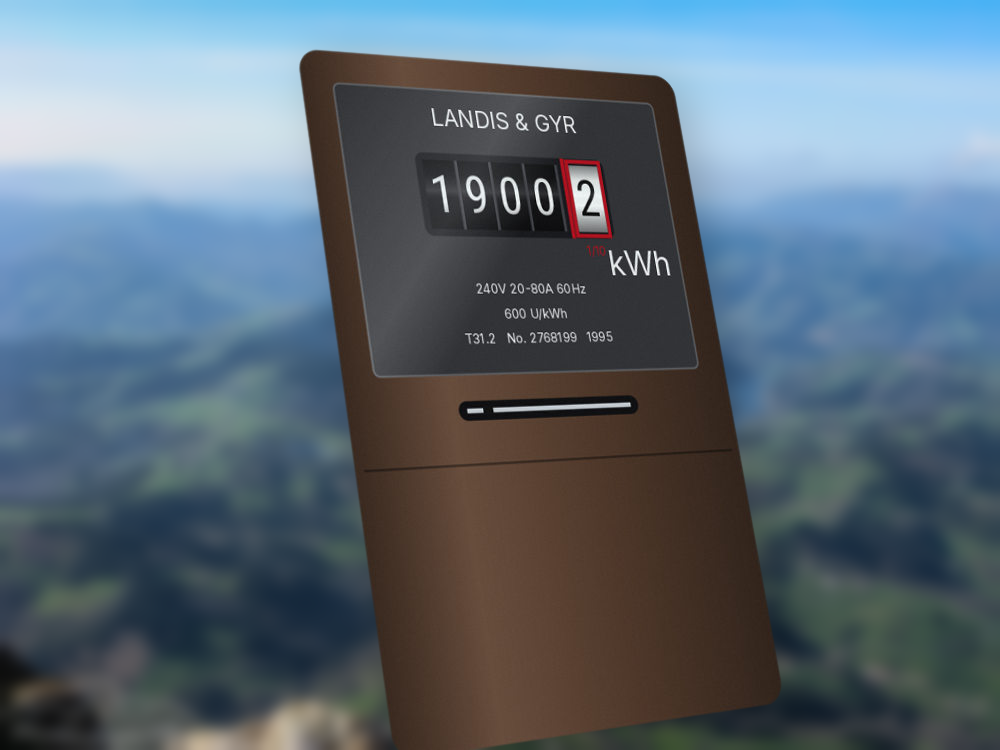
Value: 1900.2 (kWh)
